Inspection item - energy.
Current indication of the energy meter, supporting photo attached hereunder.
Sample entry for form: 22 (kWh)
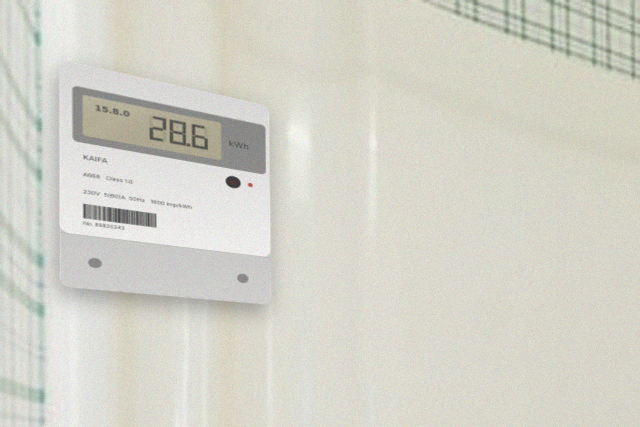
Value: 28.6 (kWh)
